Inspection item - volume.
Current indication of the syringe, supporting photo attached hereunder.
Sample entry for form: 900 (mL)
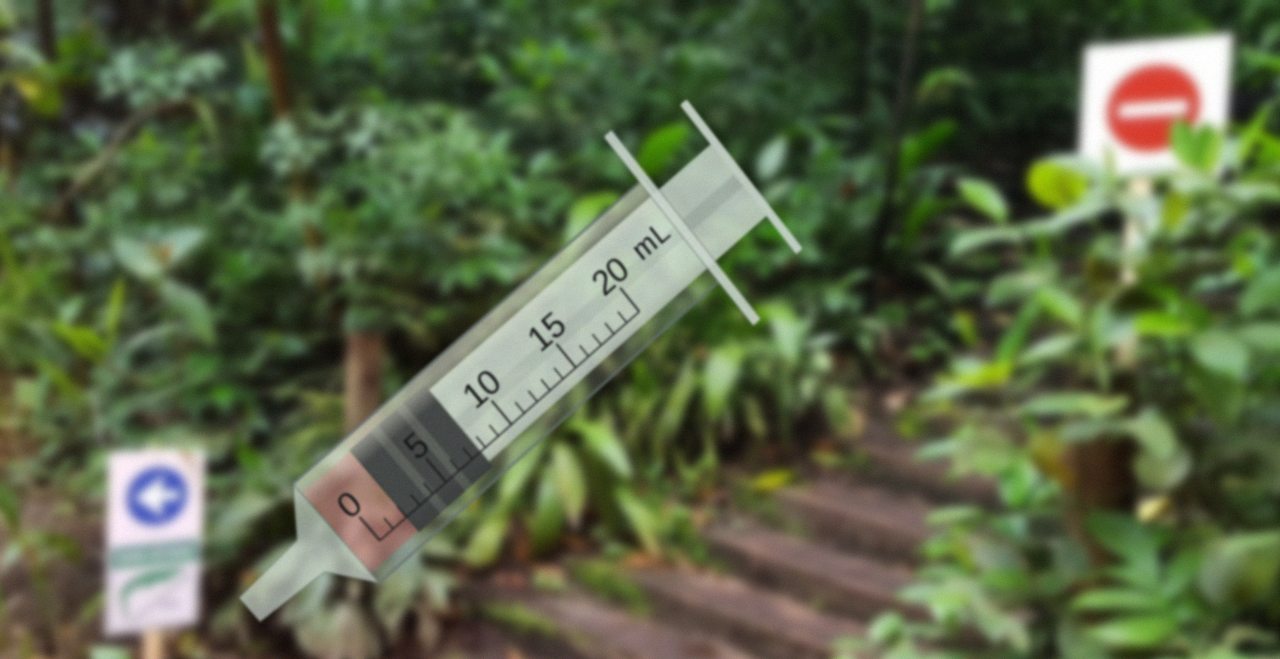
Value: 2 (mL)
